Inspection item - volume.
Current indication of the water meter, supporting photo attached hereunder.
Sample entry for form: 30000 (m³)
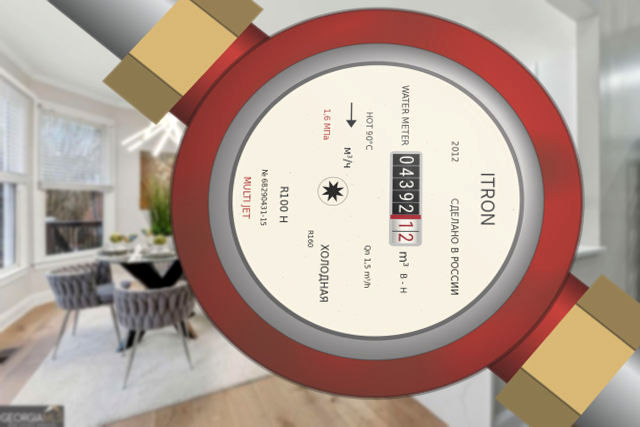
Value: 4392.12 (m³)
